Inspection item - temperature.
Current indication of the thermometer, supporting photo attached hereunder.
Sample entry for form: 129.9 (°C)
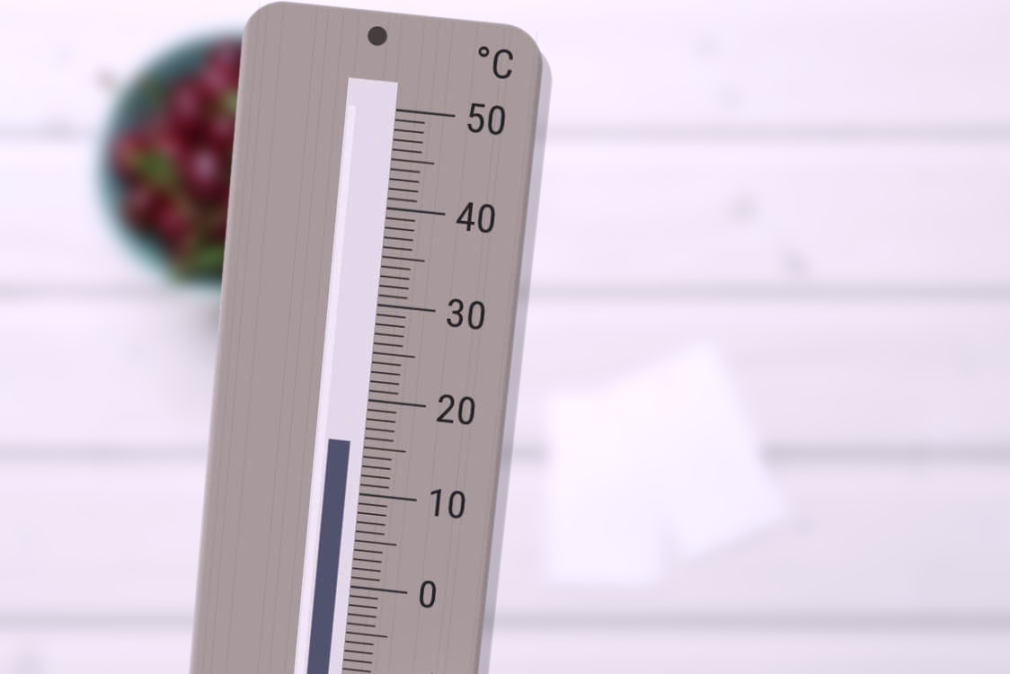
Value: 15.5 (°C)
